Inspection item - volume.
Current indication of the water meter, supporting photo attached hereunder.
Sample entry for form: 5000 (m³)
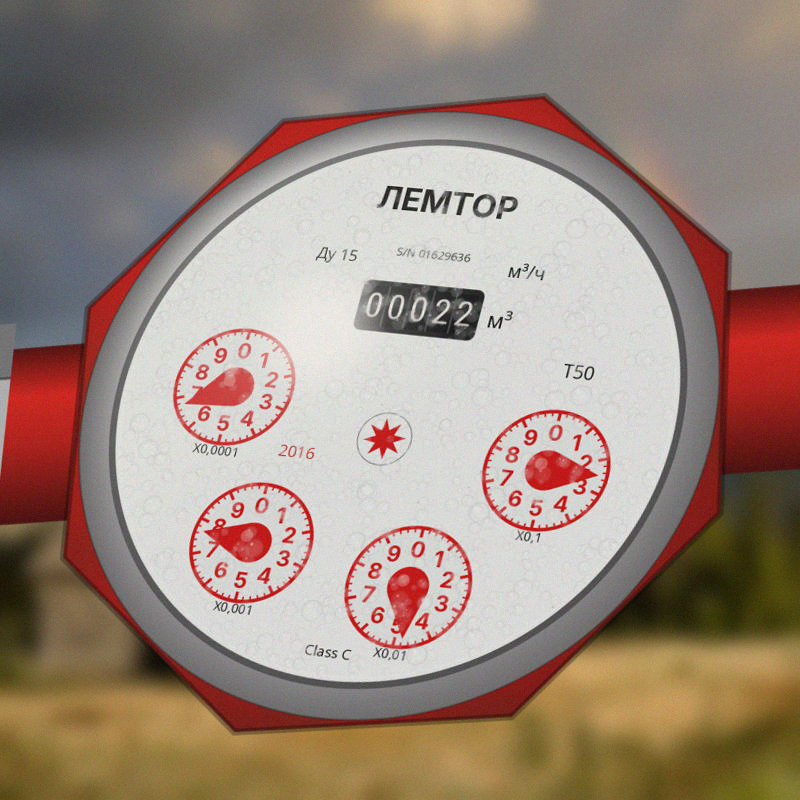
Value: 22.2476 (m³)
